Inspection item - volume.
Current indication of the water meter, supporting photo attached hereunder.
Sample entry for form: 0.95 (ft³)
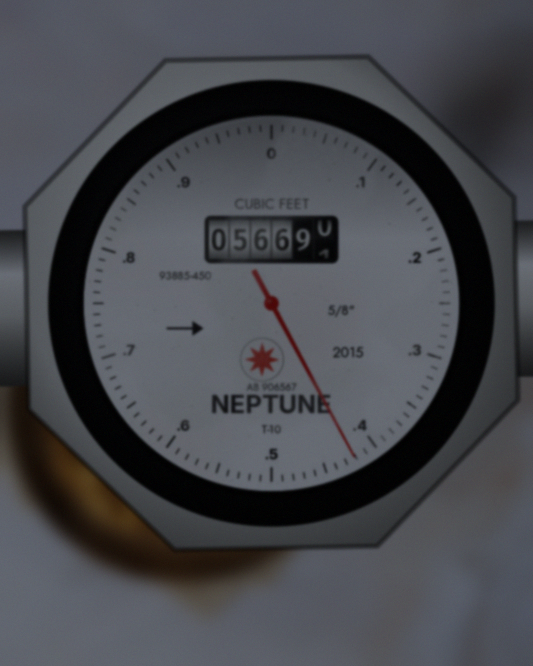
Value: 56690.42 (ft³)
